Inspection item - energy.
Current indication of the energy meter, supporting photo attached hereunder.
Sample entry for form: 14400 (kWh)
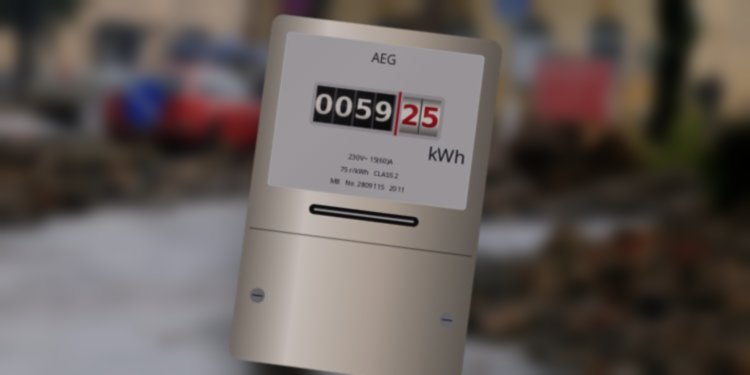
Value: 59.25 (kWh)
